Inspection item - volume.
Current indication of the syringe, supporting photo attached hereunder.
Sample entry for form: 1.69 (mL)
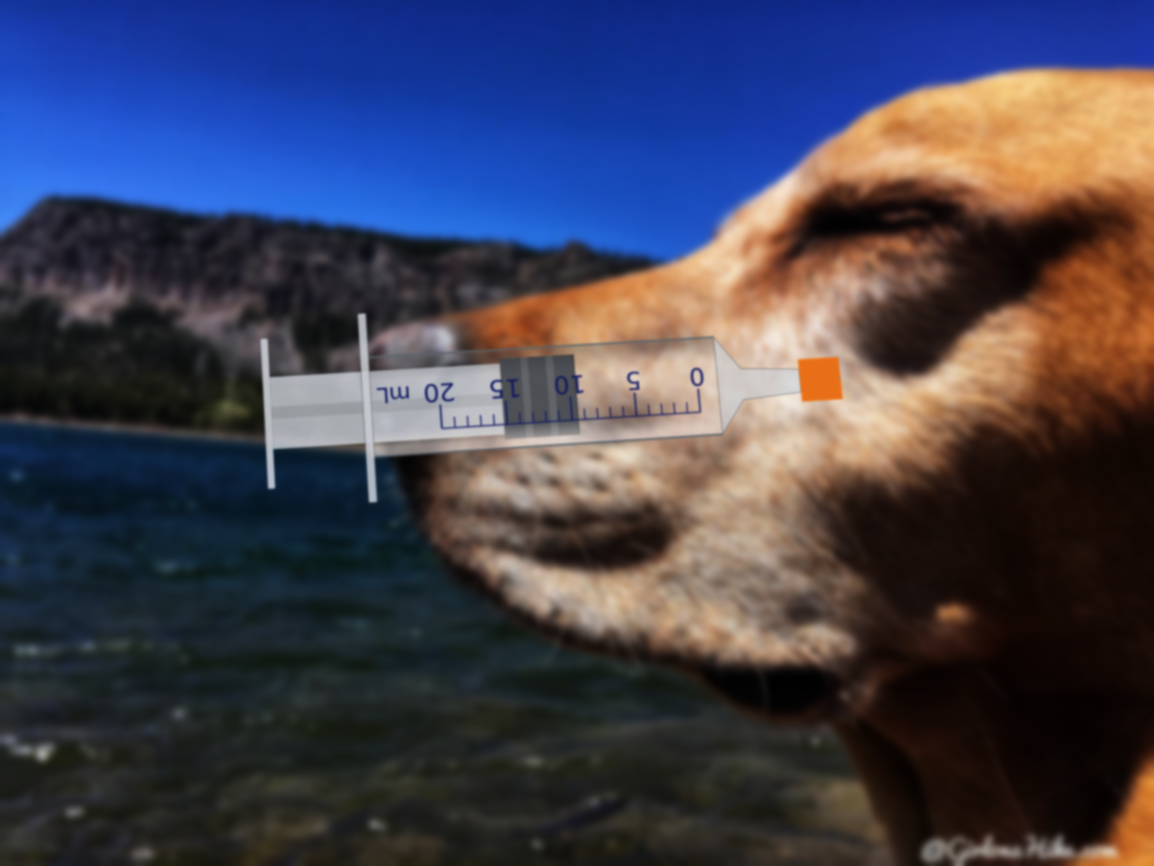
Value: 9.5 (mL)
